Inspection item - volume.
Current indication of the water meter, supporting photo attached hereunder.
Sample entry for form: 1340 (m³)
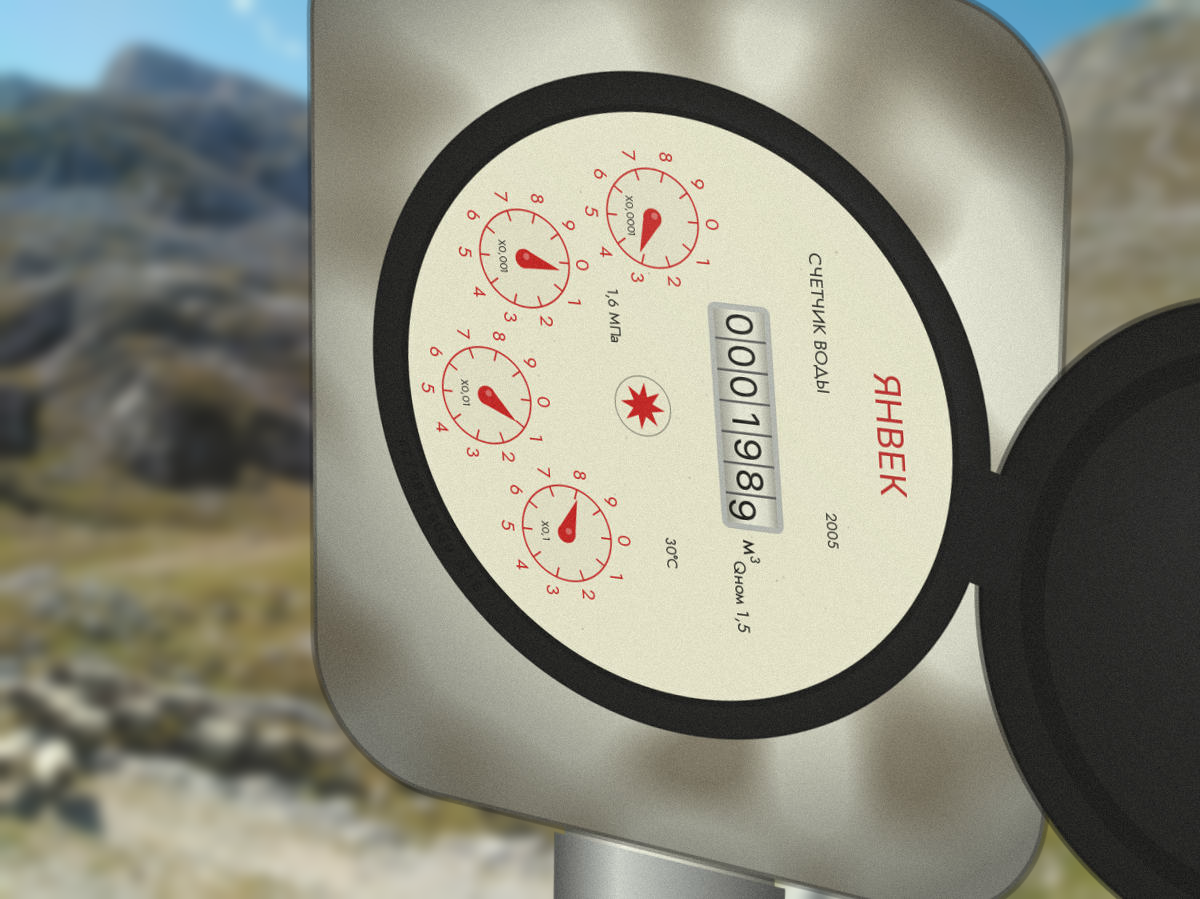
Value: 1988.8103 (m³)
